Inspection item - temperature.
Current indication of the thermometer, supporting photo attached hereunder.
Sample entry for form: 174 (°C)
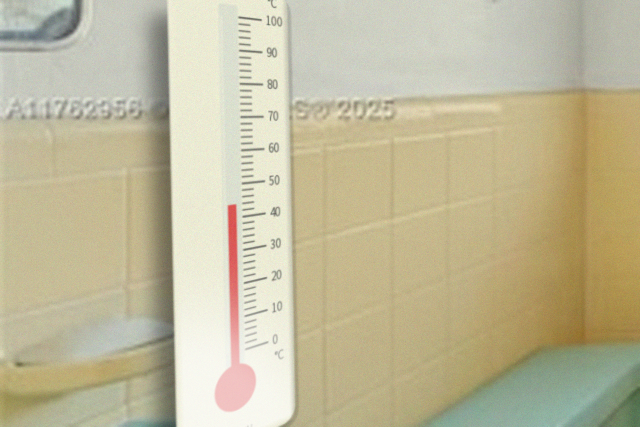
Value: 44 (°C)
